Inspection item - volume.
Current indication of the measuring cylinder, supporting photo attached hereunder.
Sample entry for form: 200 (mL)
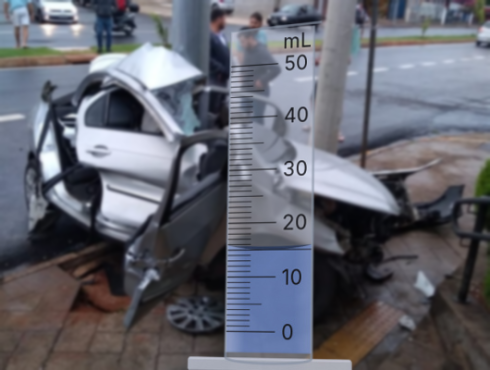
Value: 15 (mL)
